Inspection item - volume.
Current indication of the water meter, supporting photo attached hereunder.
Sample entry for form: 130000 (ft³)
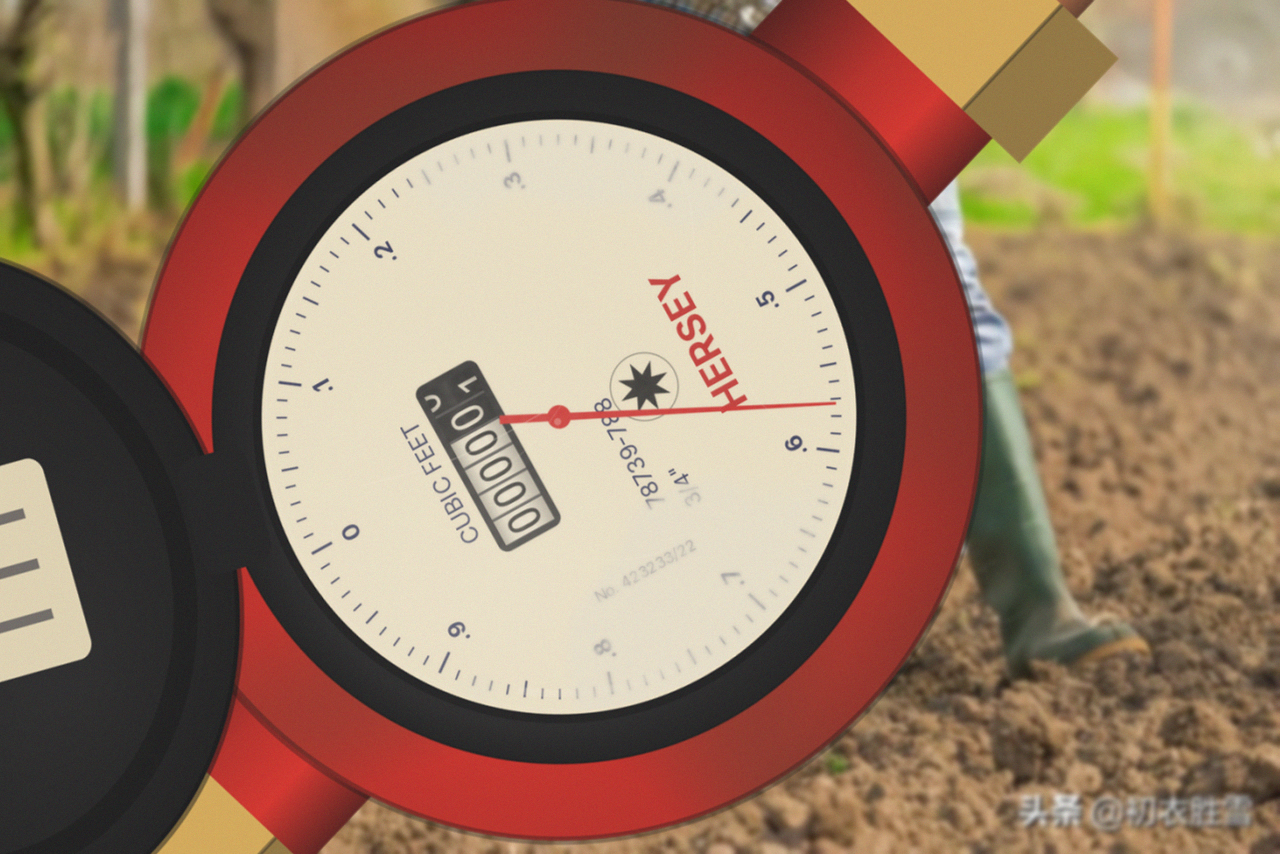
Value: 0.57 (ft³)
